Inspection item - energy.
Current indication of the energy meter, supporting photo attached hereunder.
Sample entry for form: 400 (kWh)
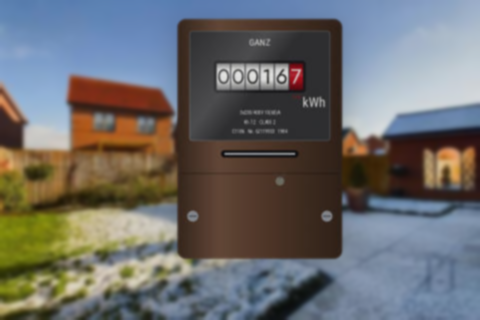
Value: 16.7 (kWh)
